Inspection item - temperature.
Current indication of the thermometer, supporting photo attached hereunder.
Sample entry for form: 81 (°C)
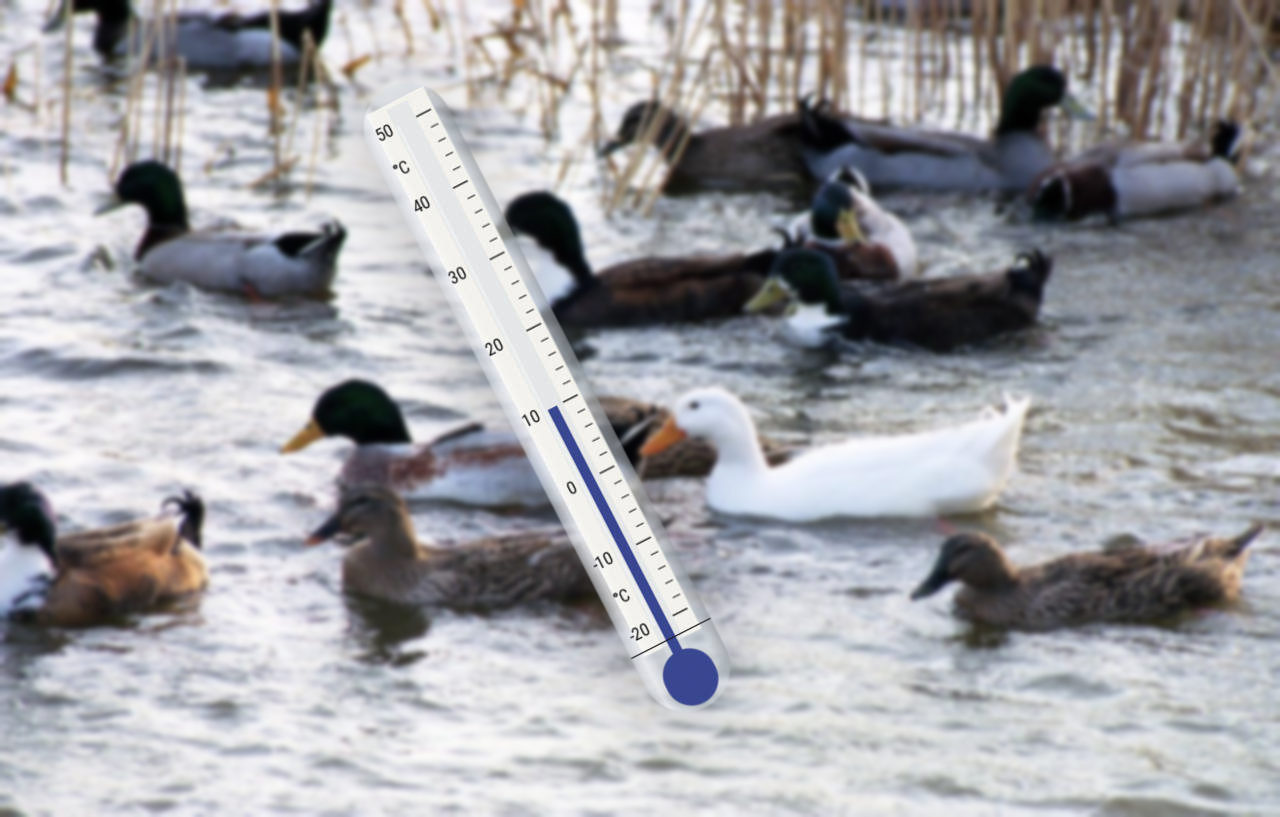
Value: 10 (°C)
